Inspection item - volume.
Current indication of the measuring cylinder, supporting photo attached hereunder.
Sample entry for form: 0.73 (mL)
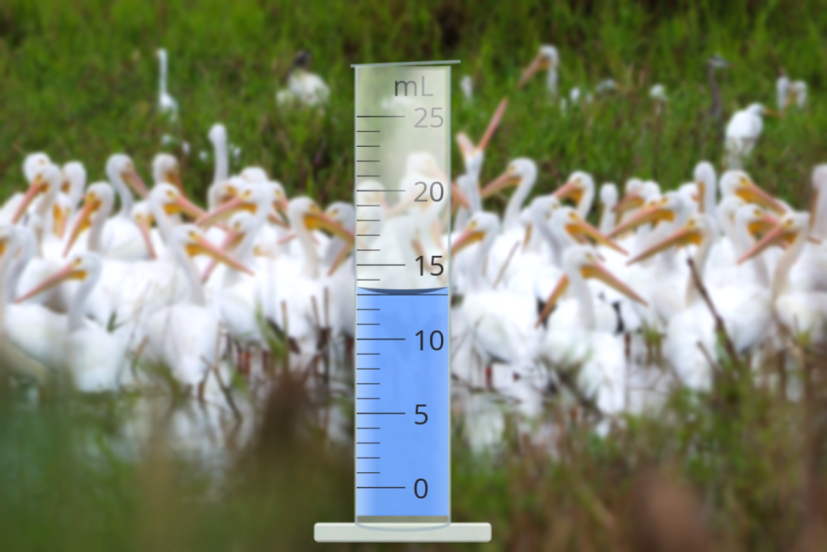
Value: 13 (mL)
